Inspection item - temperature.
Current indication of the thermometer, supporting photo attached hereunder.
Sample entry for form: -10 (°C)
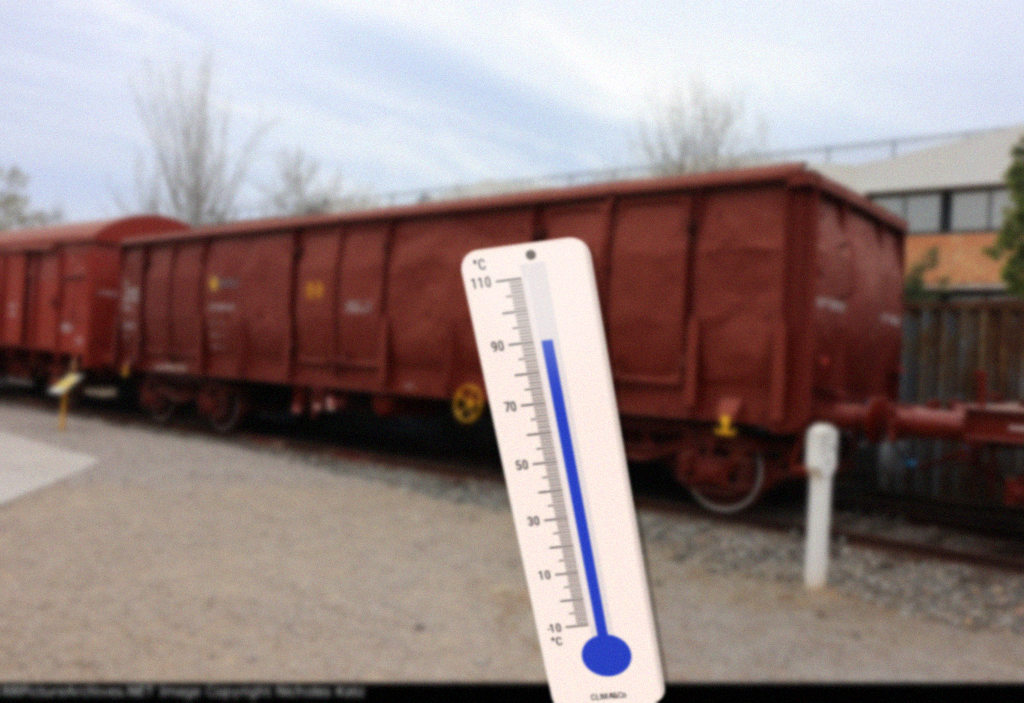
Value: 90 (°C)
